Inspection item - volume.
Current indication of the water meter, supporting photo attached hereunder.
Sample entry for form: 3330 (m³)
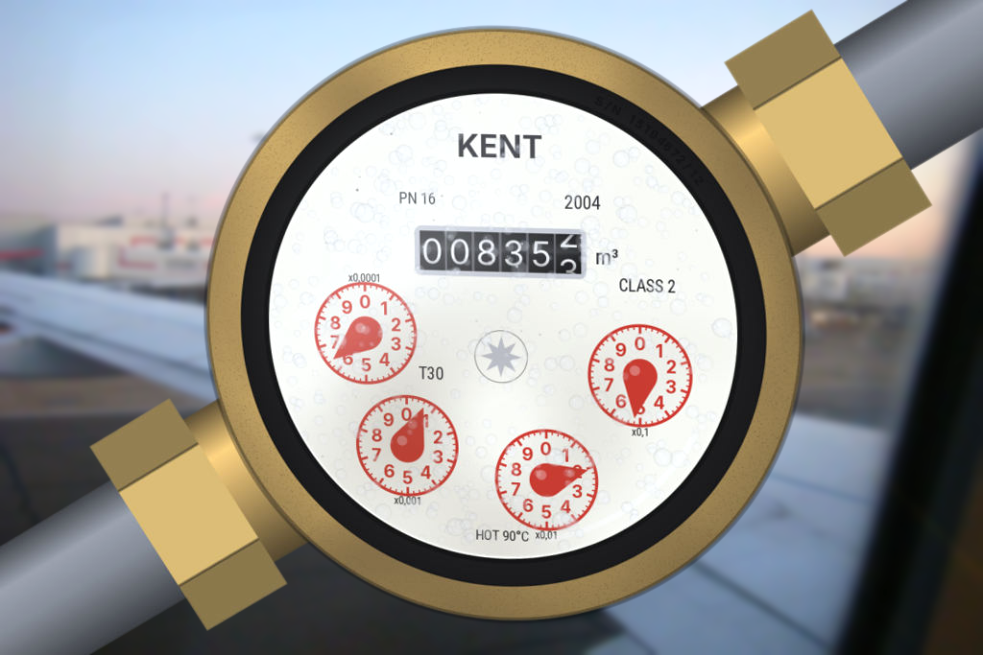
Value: 8352.5206 (m³)
